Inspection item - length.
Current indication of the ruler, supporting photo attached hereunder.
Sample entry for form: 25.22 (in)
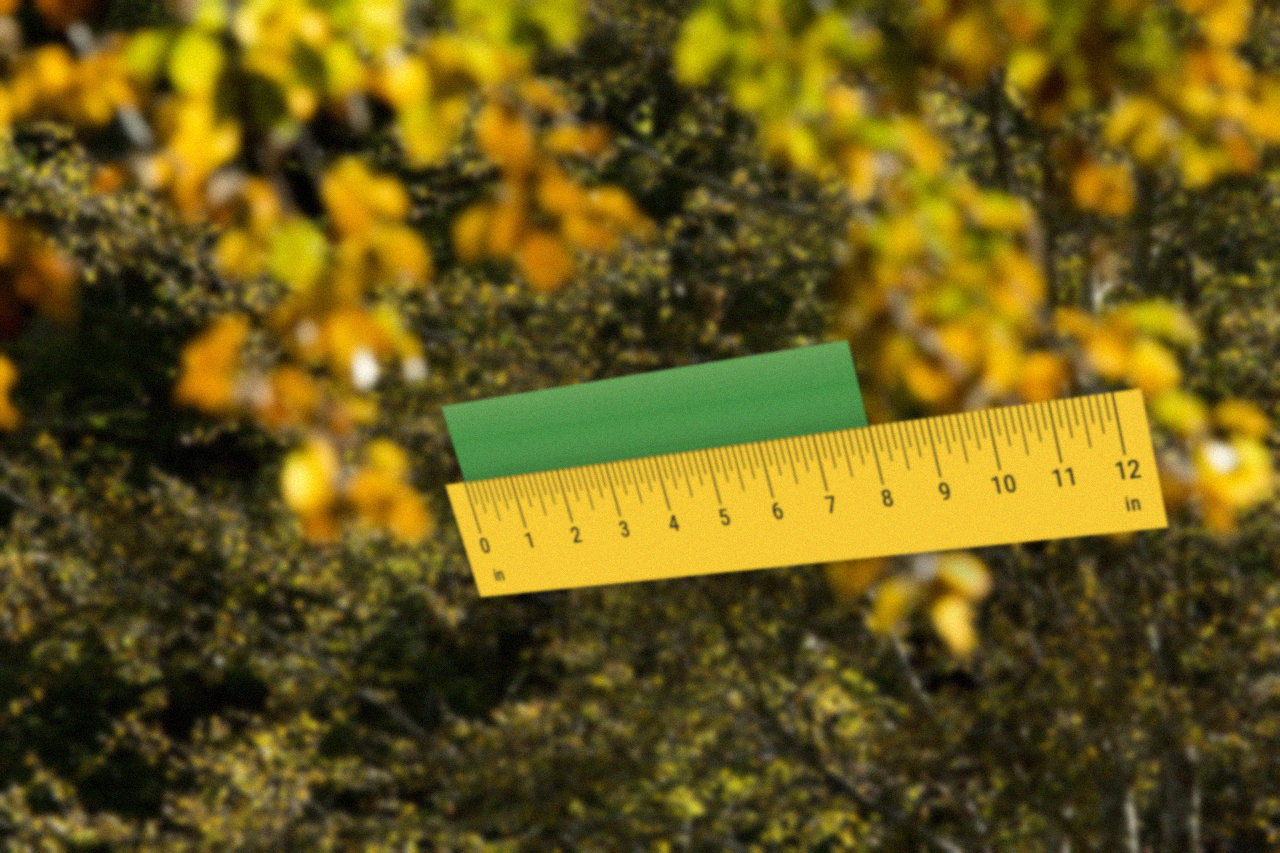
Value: 8 (in)
